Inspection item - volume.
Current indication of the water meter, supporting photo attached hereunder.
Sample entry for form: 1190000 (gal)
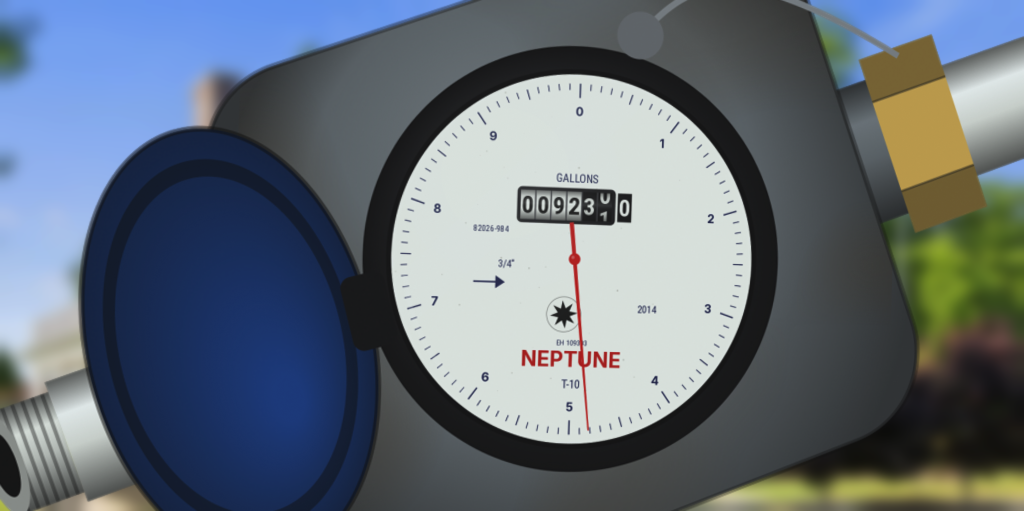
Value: 92304.8 (gal)
